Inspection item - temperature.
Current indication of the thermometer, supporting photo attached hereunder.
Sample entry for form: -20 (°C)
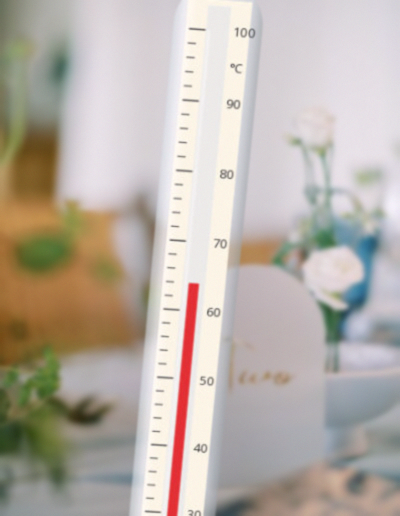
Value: 64 (°C)
